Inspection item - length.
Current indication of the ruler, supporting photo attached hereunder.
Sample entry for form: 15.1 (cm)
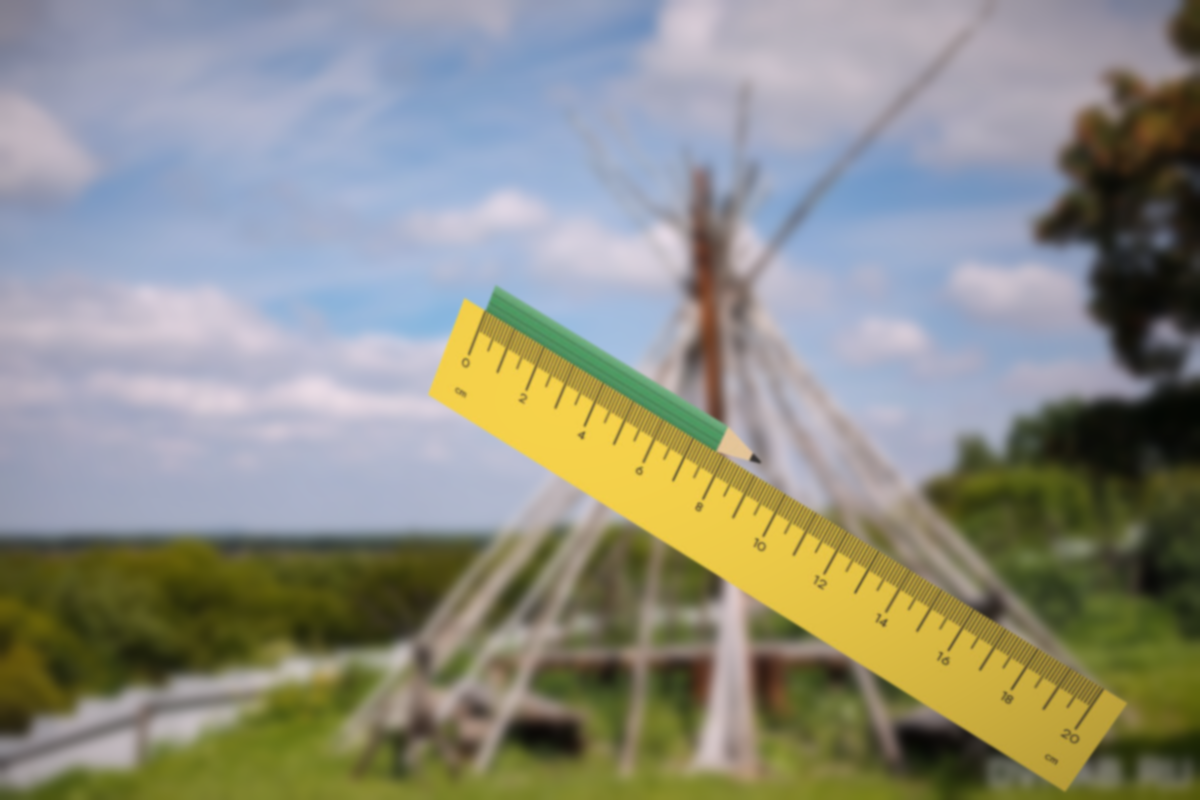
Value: 9 (cm)
